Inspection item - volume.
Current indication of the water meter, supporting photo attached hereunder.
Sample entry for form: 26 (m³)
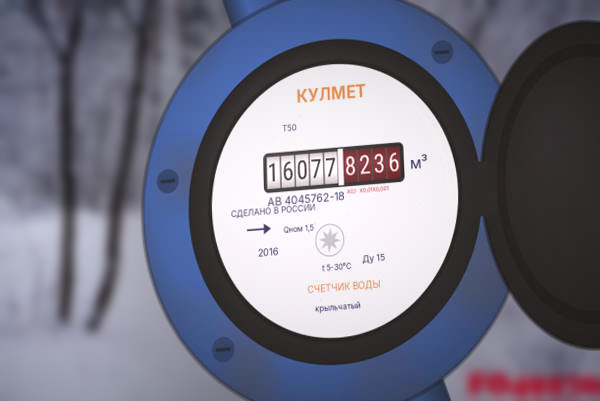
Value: 16077.8236 (m³)
